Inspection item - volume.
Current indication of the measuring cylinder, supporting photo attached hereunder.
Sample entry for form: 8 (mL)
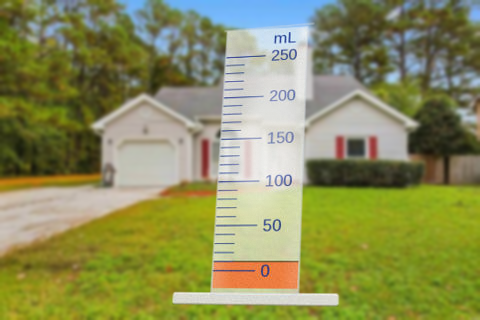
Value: 10 (mL)
